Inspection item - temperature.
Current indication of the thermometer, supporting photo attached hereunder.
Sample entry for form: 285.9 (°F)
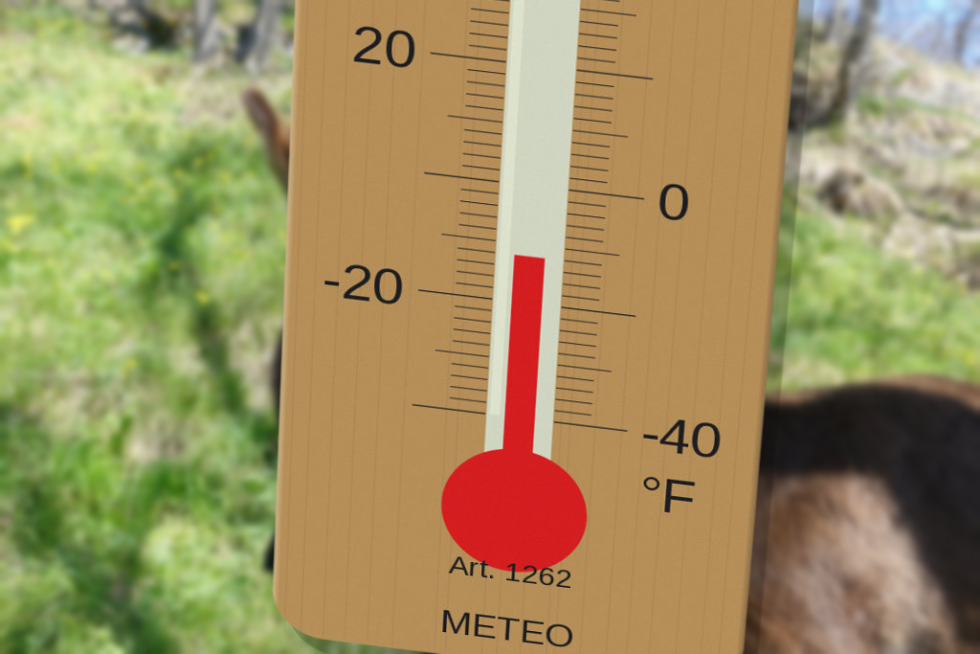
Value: -12 (°F)
